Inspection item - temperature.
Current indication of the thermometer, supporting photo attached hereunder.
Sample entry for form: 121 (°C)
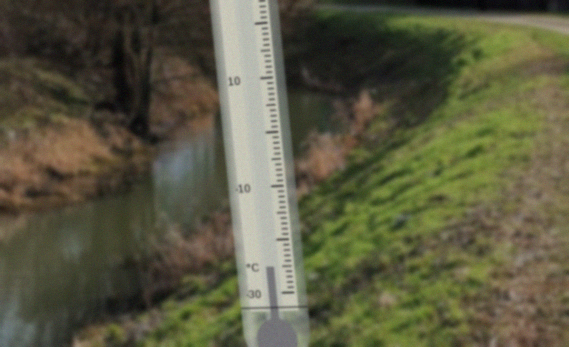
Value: -25 (°C)
